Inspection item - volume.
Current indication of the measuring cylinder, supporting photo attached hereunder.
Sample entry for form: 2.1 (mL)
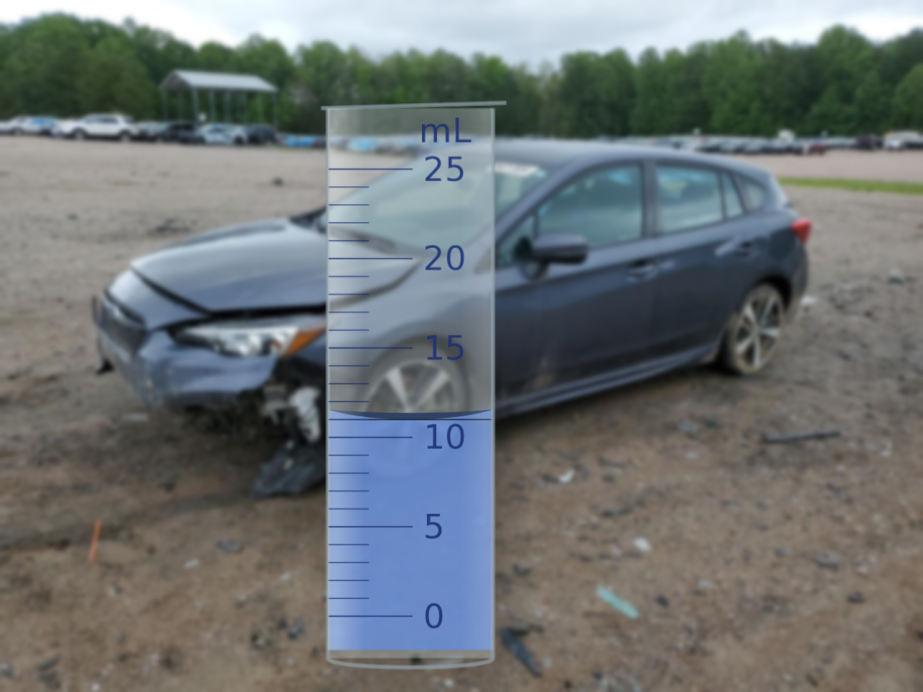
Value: 11 (mL)
